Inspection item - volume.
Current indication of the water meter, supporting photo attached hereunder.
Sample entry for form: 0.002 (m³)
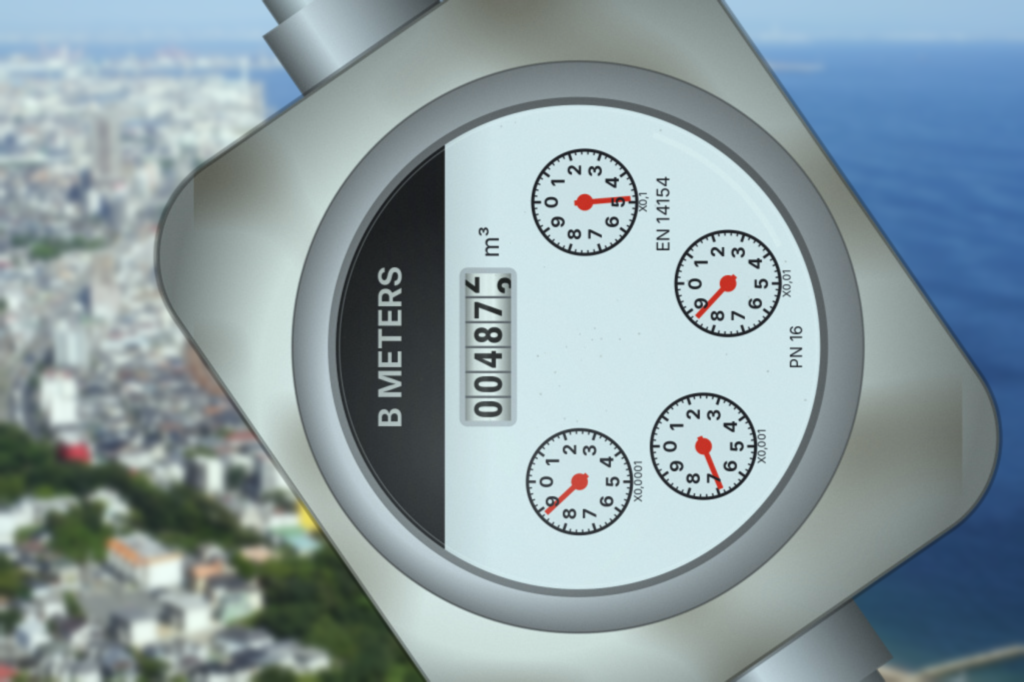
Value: 4872.4868 (m³)
